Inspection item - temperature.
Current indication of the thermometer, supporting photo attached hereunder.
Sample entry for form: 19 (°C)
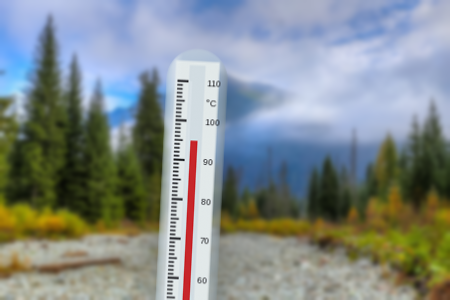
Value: 95 (°C)
